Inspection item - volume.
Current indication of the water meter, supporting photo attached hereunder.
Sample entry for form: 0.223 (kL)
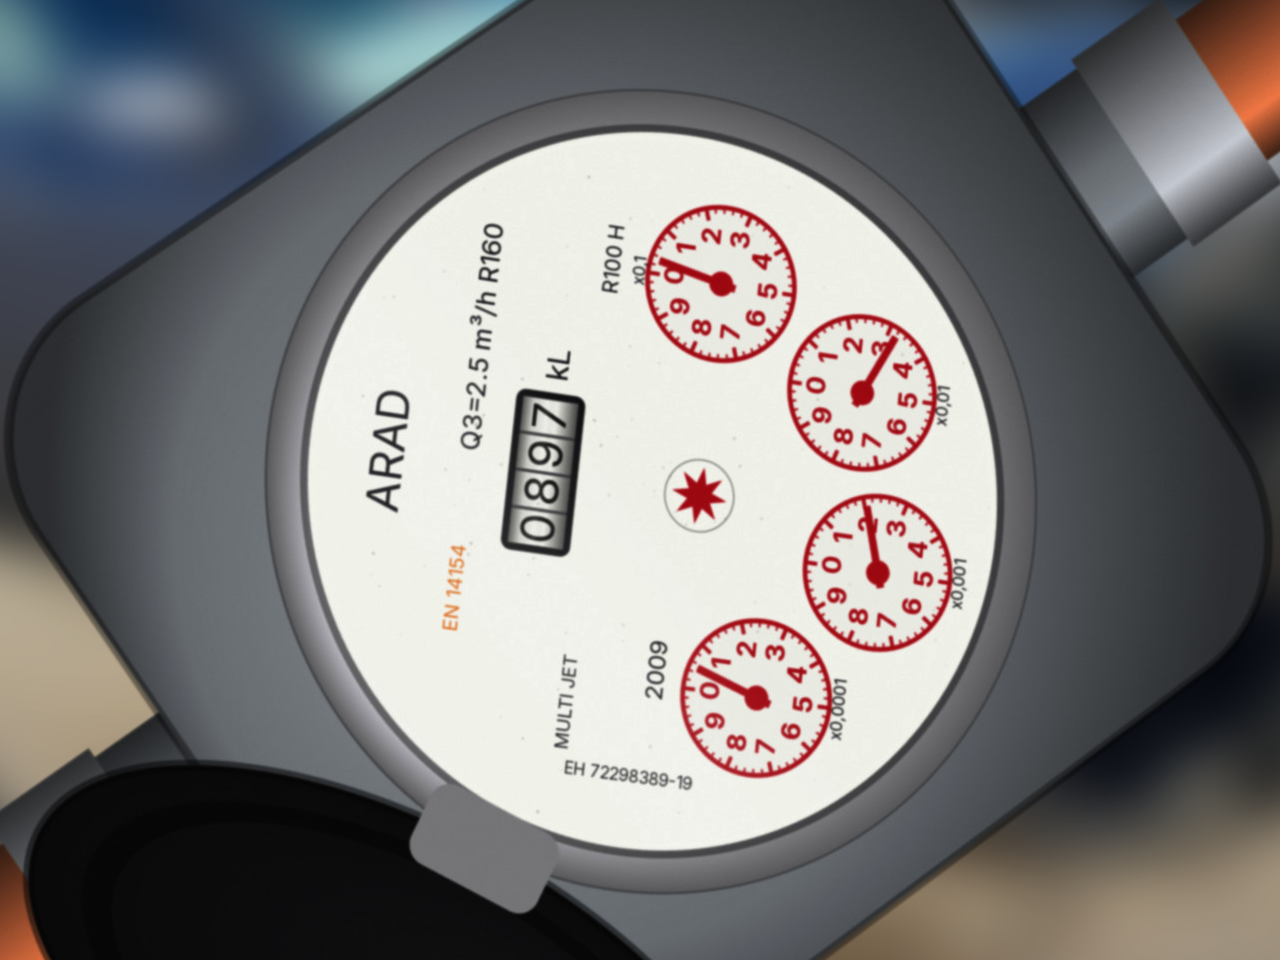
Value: 897.0320 (kL)
